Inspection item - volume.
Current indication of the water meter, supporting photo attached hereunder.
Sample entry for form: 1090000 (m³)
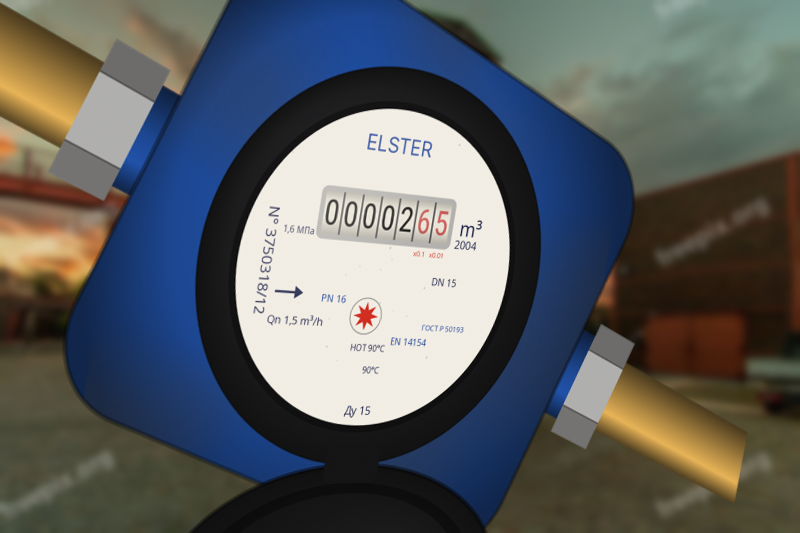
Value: 2.65 (m³)
